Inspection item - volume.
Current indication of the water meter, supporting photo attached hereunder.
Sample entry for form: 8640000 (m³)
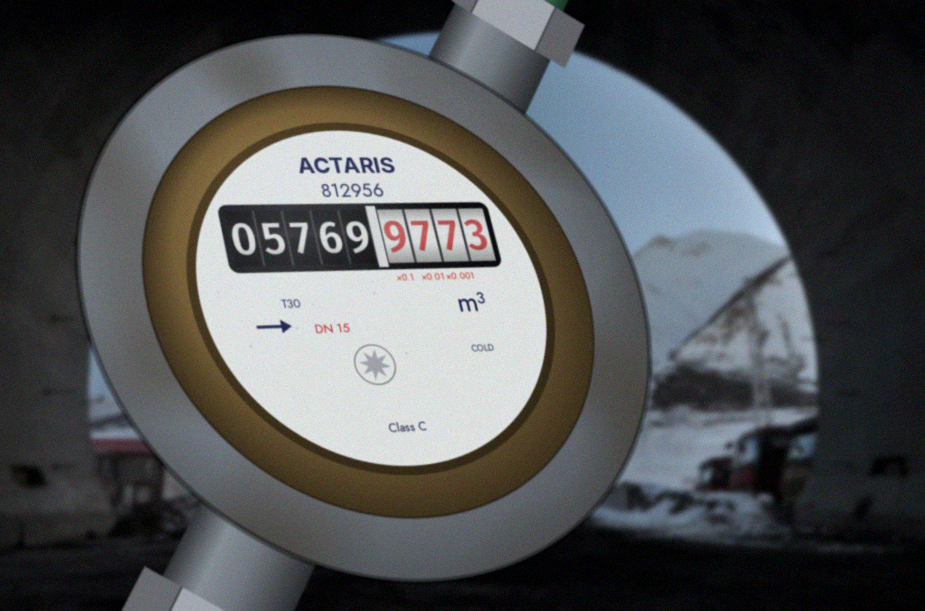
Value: 5769.9773 (m³)
